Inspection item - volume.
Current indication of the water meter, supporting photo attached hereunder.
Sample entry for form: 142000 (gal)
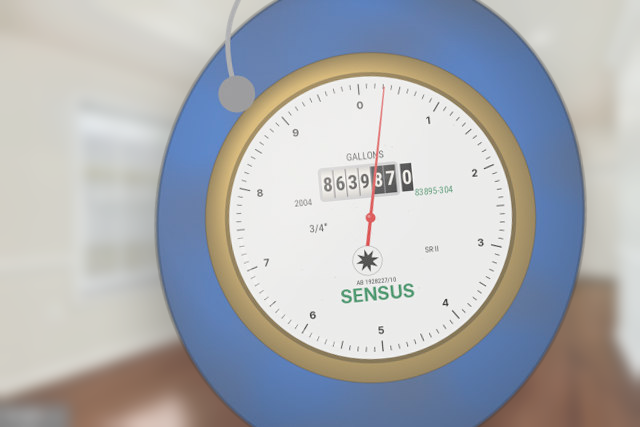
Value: 8639870.3 (gal)
